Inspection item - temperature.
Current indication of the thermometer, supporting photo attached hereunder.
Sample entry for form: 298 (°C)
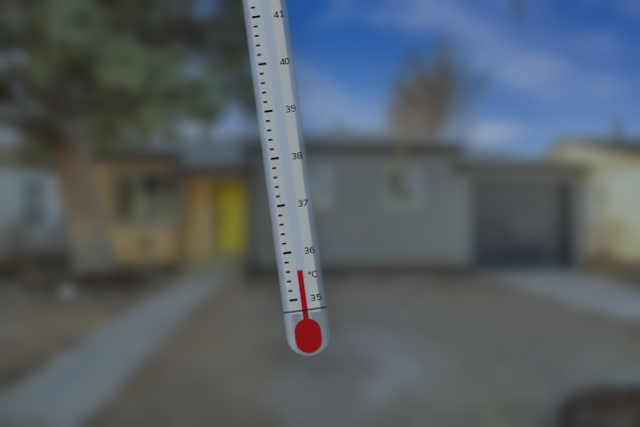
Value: 35.6 (°C)
